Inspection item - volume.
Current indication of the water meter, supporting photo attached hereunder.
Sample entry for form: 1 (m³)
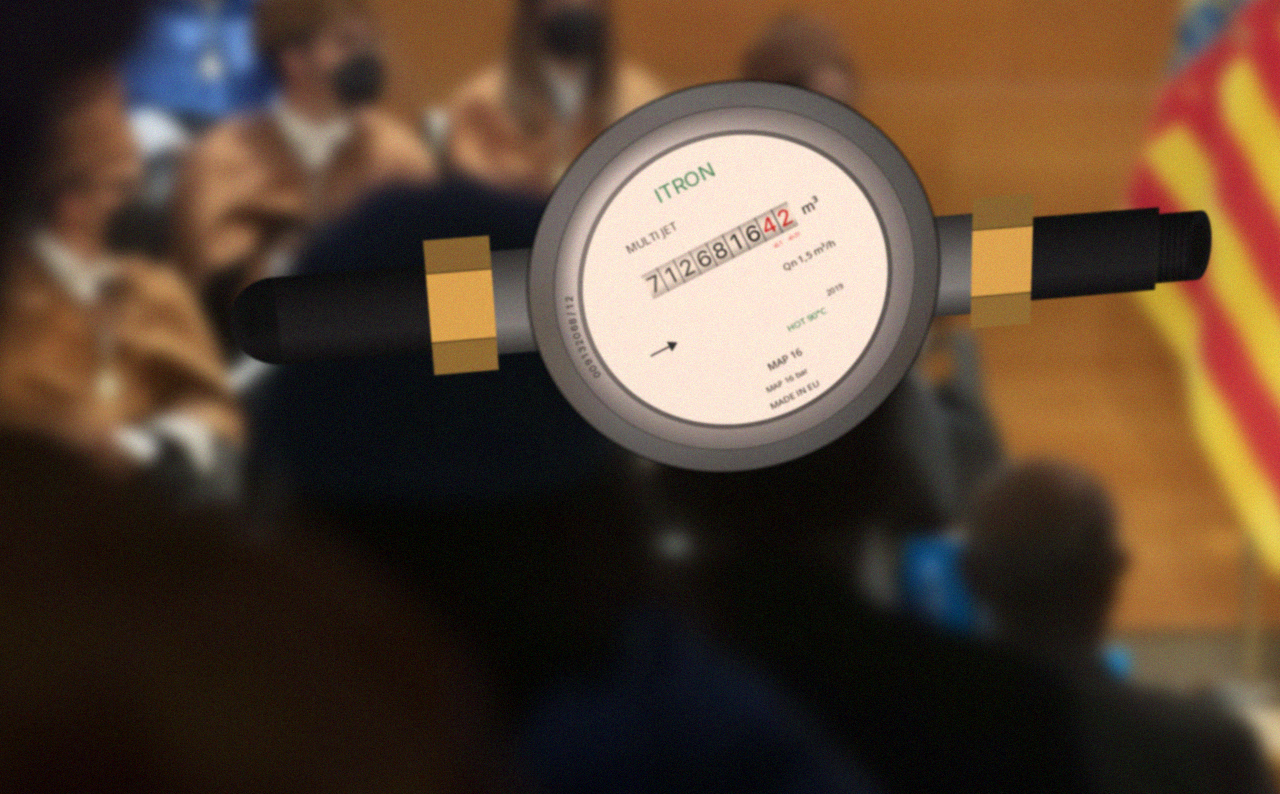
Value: 7126816.42 (m³)
